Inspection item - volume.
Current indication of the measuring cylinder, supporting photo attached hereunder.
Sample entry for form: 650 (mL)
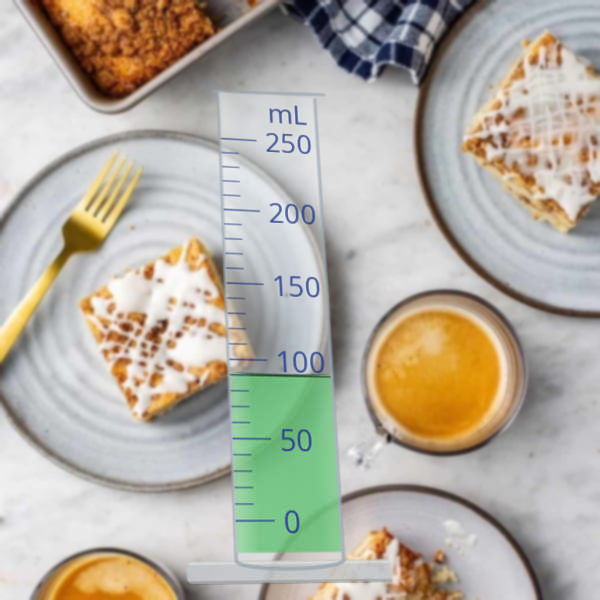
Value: 90 (mL)
